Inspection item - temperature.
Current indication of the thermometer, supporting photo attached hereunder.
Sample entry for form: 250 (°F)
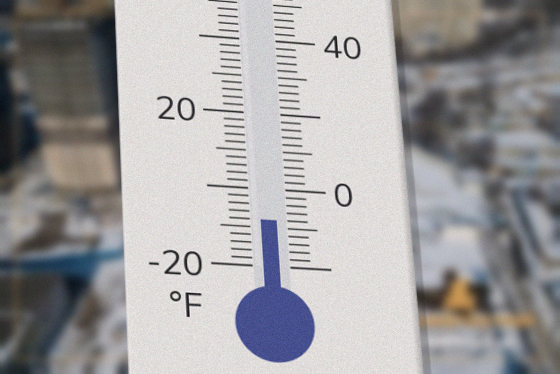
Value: -8 (°F)
